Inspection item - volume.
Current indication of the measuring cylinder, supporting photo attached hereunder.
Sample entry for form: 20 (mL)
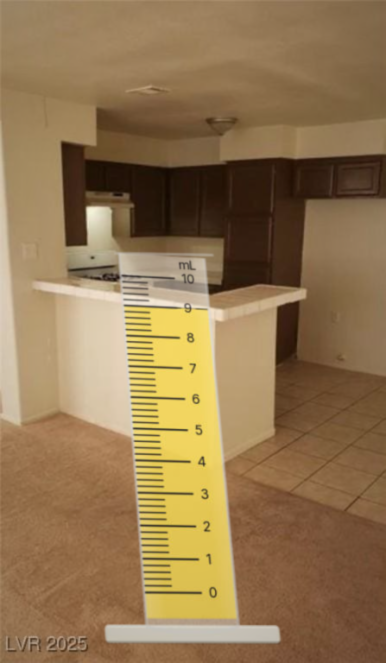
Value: 9 (mL)
